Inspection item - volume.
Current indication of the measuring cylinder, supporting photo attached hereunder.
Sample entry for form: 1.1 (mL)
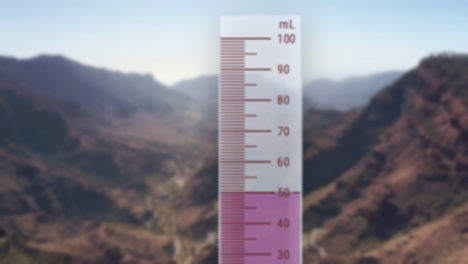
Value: 50 (mL)
